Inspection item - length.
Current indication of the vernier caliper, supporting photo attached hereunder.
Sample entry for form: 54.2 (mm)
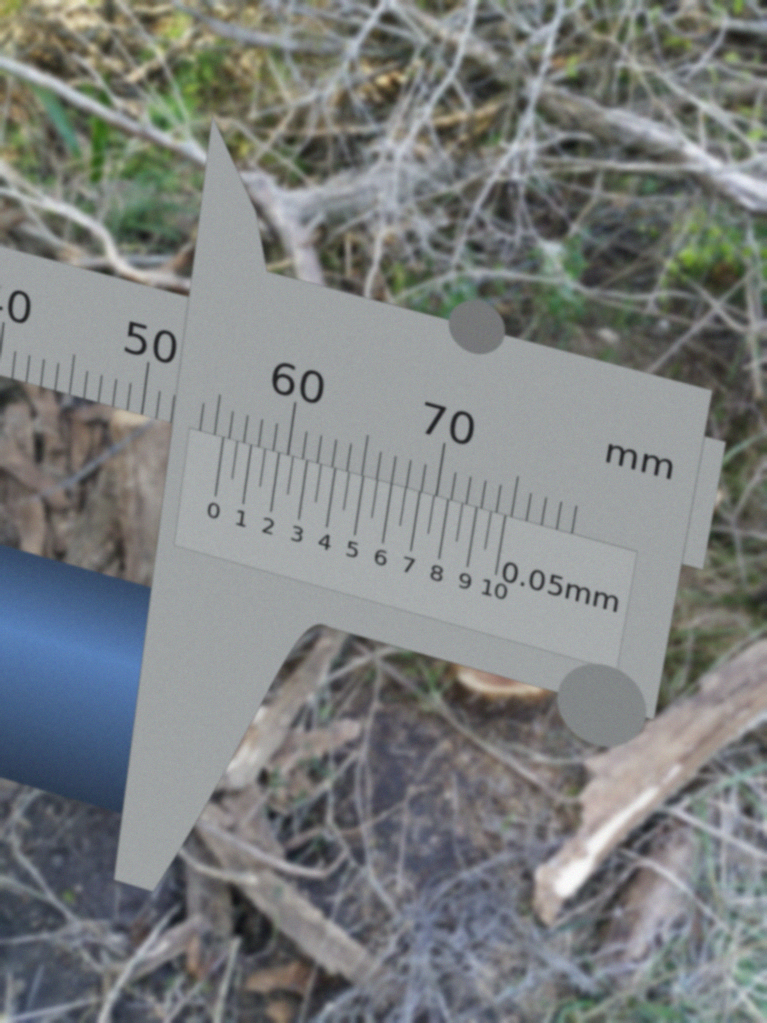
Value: 55.6 (mm)
